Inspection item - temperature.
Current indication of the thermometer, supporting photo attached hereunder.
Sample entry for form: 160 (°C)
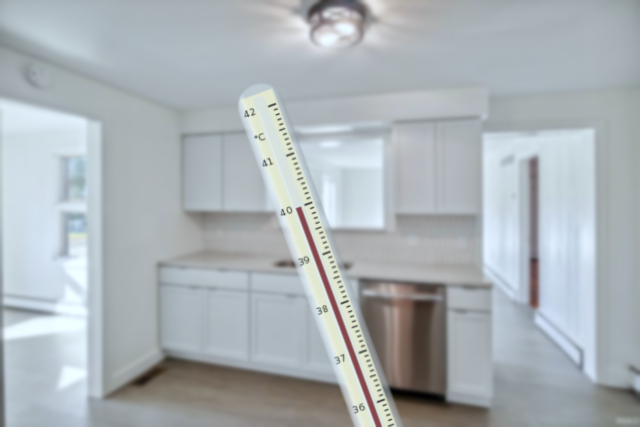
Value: 40 (°C)
